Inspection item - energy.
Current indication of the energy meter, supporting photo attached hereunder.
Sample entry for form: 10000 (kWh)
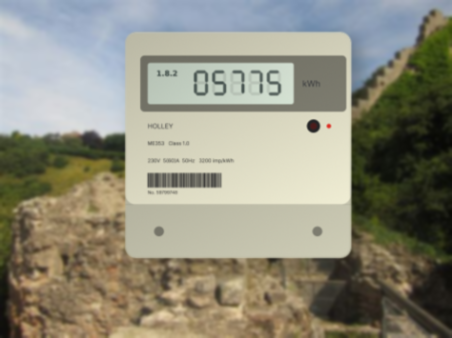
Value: 5775 (kWh)
